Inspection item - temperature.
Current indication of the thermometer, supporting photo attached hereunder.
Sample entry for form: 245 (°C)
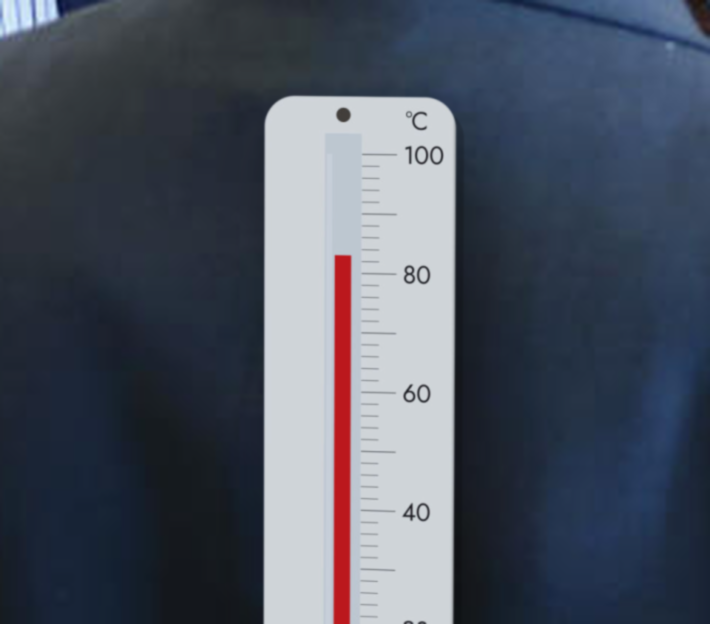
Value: 83 (°C)
